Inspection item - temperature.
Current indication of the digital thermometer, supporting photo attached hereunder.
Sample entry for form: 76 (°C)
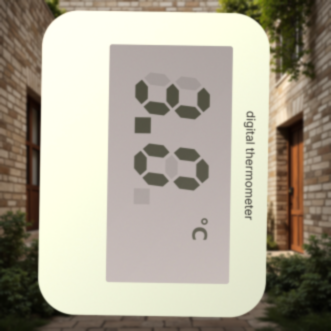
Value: 3.0 (°C)
